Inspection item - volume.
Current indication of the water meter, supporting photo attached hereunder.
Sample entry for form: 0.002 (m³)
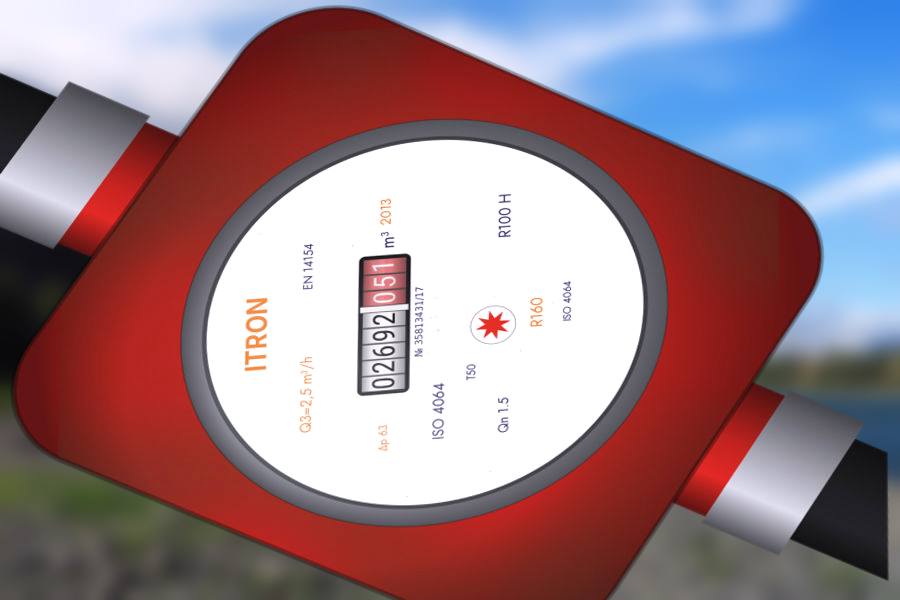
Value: 2692.051 (m³)
